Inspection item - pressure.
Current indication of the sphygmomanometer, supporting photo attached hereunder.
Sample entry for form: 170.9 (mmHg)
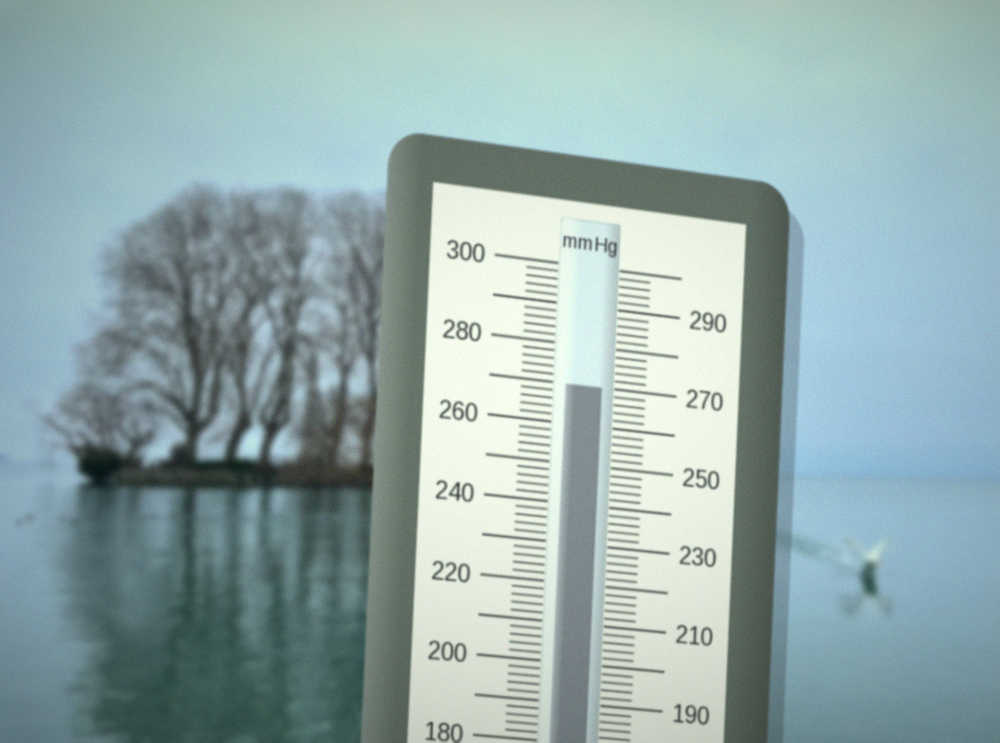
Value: 270 (mmHg)
